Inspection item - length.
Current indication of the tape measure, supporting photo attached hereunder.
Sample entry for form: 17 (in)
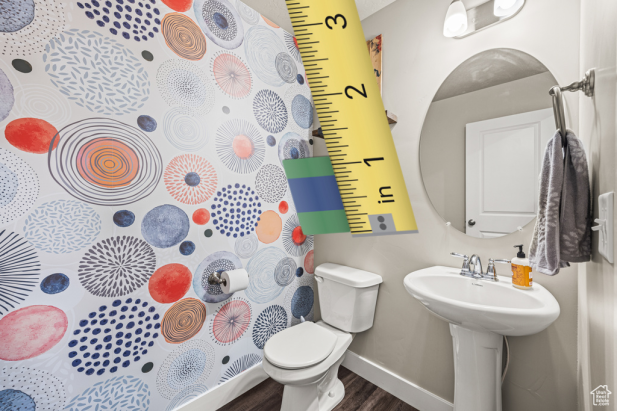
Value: 1.125 (in)
